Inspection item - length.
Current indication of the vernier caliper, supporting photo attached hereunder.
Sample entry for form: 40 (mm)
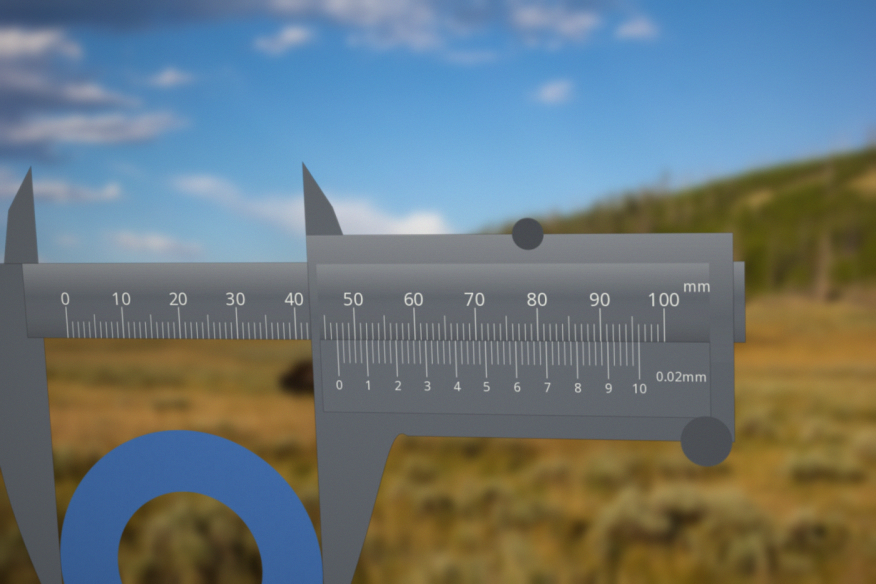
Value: 47.0 (mm)
